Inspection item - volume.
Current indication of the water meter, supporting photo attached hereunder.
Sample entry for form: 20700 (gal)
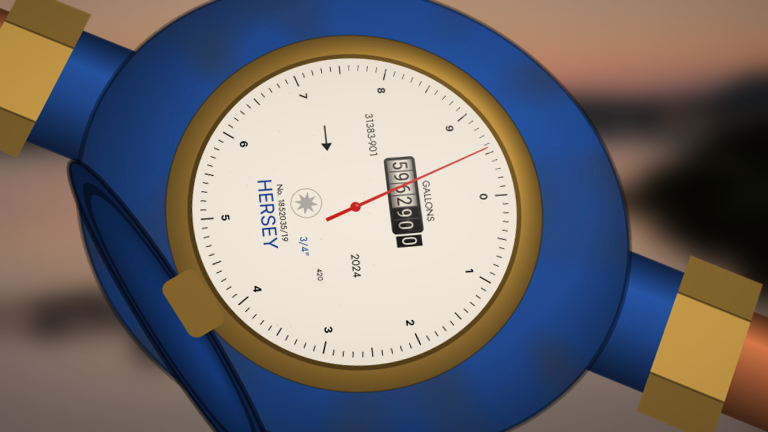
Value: 5962899.4 (gal)
